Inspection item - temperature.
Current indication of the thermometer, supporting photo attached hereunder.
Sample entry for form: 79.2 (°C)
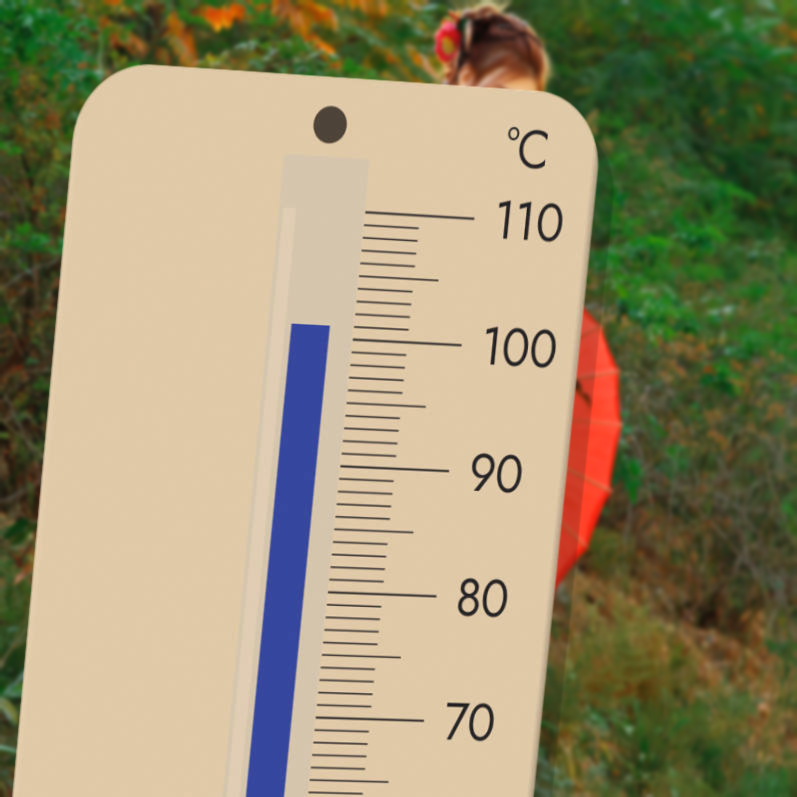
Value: 101 (°C)
